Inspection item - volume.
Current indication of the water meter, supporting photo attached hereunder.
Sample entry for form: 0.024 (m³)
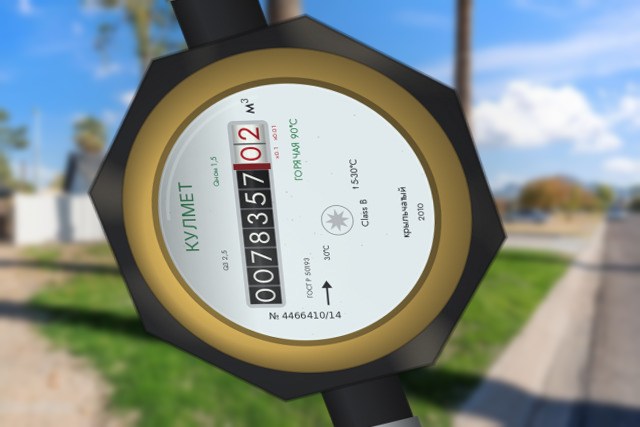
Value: 78357.02 (m³)
